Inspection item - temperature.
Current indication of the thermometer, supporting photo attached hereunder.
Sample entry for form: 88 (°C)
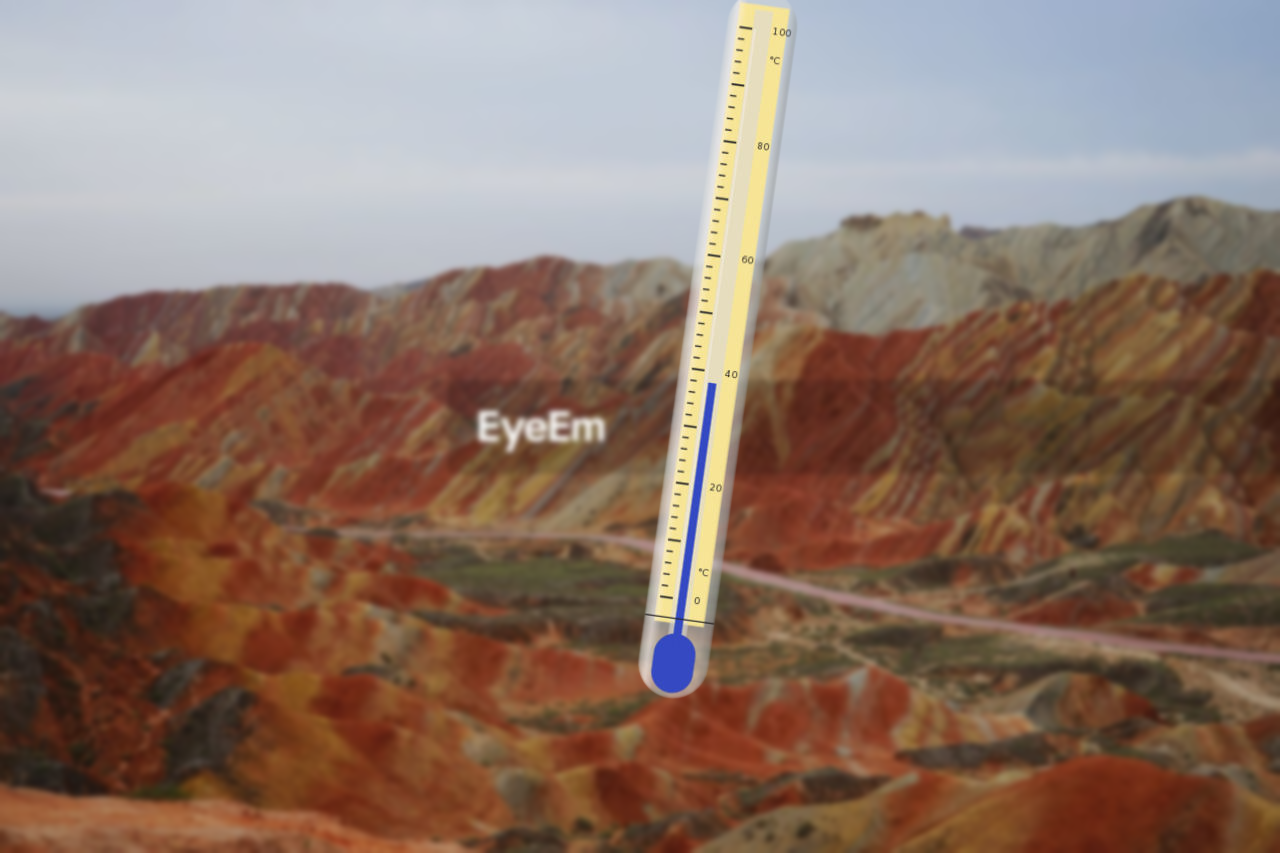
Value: 38 (°C)
